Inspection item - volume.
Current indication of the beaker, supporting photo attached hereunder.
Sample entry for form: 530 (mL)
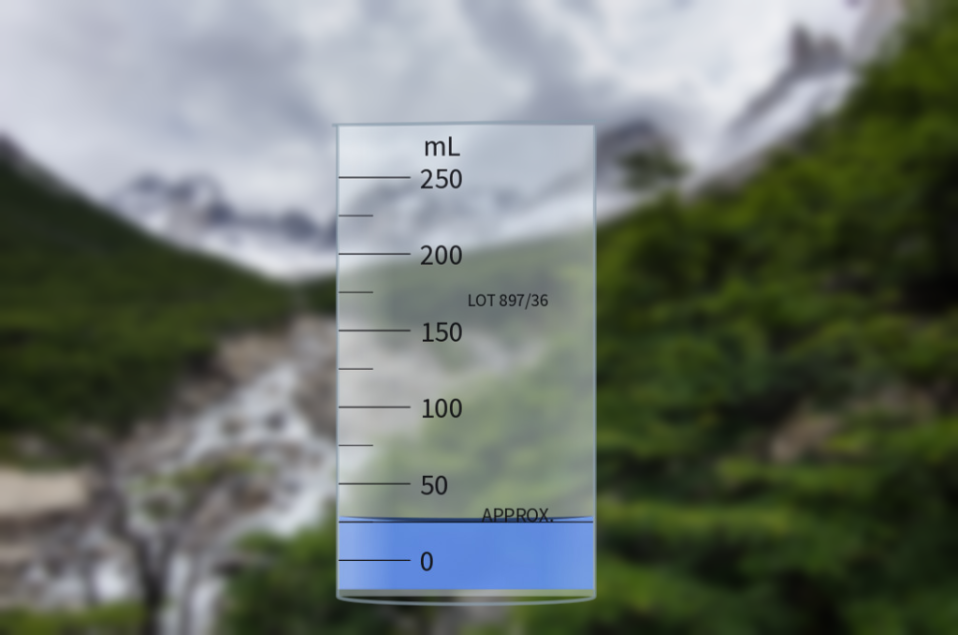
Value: 25 (mL)
